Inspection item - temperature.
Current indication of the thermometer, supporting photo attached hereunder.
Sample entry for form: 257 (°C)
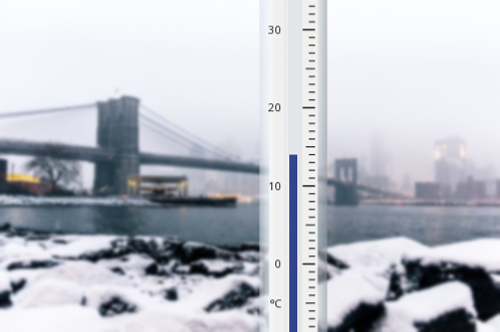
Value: 14 (°C)
